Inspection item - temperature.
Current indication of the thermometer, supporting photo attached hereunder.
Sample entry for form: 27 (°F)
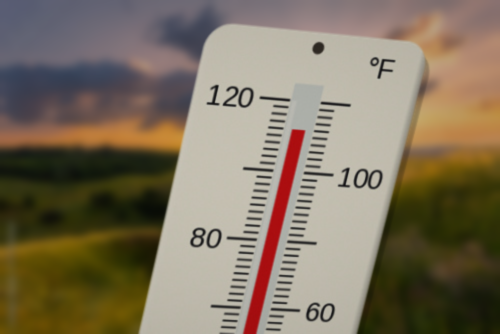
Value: 112 (°F)
